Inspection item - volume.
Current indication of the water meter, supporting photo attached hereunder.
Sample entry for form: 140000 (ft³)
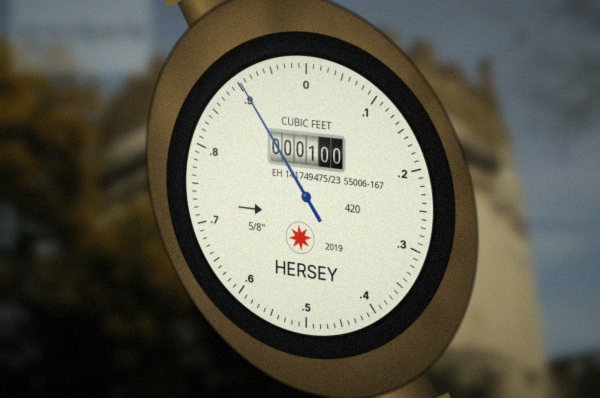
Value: 99.90 (ft³)
